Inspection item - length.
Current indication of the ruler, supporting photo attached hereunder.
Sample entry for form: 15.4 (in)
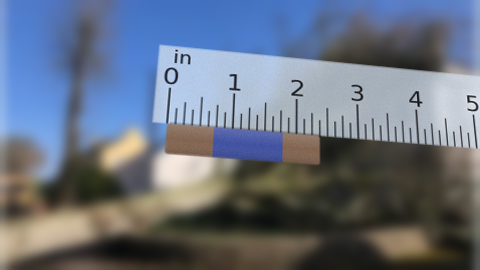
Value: 2.375 (in)
